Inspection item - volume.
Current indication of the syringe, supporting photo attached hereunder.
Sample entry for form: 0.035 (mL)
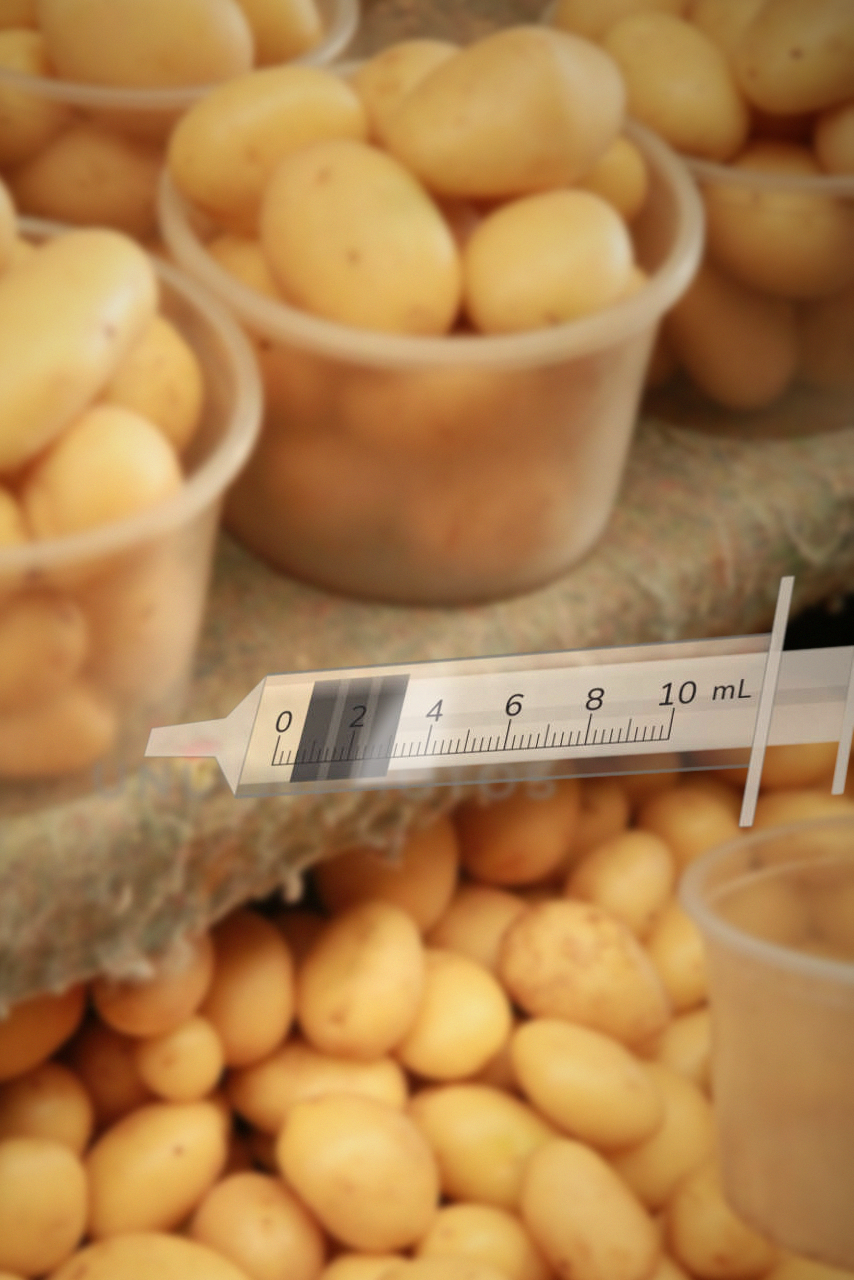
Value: 0.6 (mL)
